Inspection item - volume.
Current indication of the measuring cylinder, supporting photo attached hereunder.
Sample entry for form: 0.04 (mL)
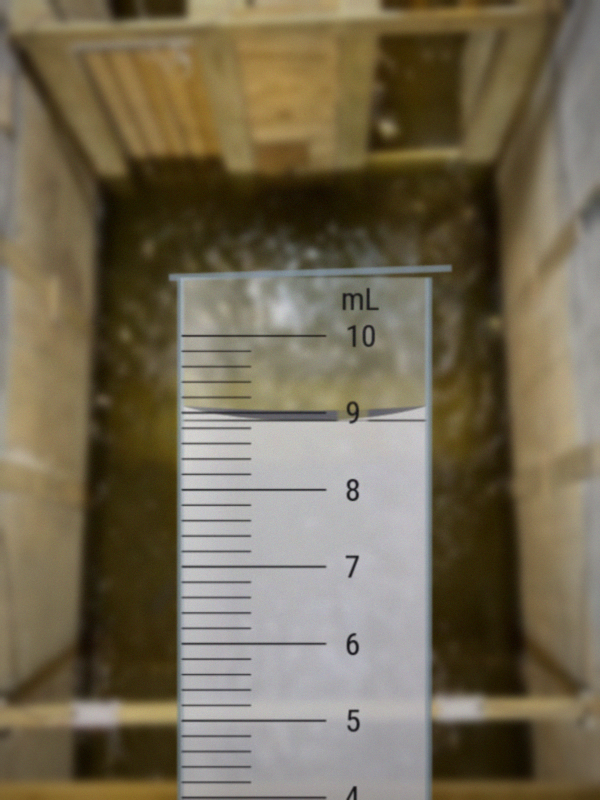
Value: 8.9 (mL)
